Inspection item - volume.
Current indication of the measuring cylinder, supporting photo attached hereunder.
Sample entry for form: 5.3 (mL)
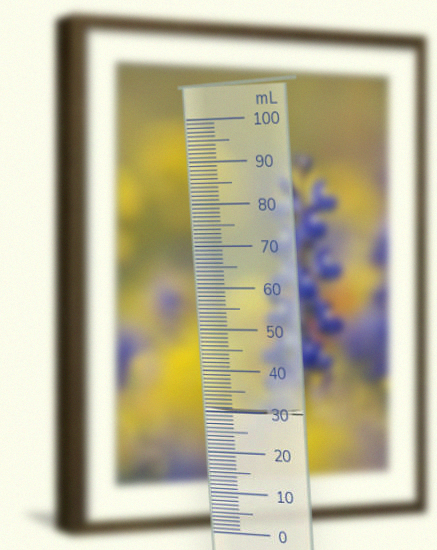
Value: 30 (mL)
